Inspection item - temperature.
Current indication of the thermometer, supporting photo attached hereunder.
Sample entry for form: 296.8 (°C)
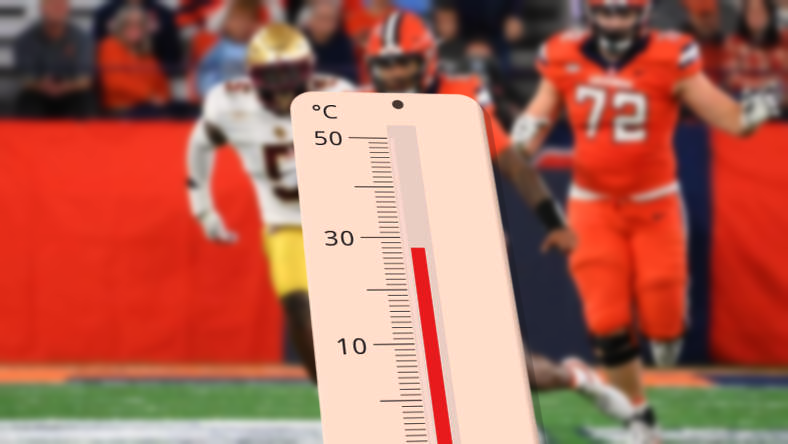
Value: 28 (°C)
